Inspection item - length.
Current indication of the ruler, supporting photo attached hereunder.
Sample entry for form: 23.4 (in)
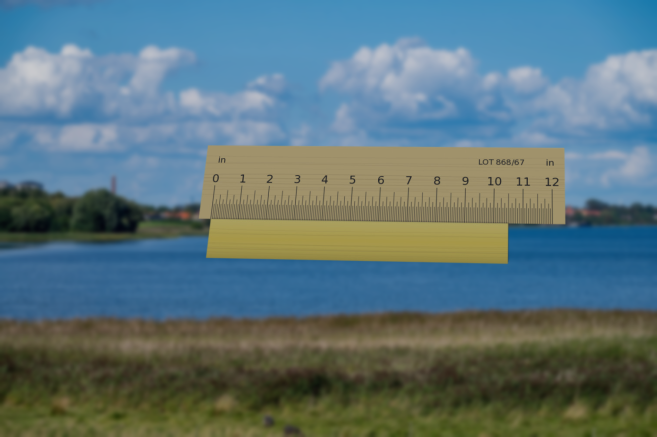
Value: 10.5 (in)
